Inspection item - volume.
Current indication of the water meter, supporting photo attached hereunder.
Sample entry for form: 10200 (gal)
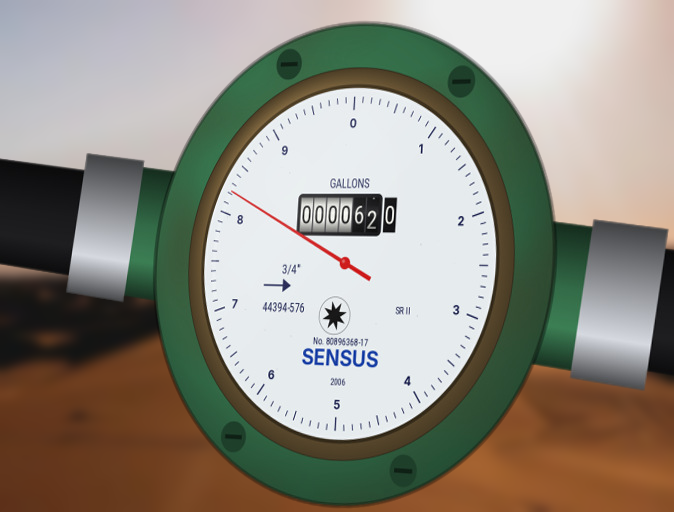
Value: 618.2 (gal)
